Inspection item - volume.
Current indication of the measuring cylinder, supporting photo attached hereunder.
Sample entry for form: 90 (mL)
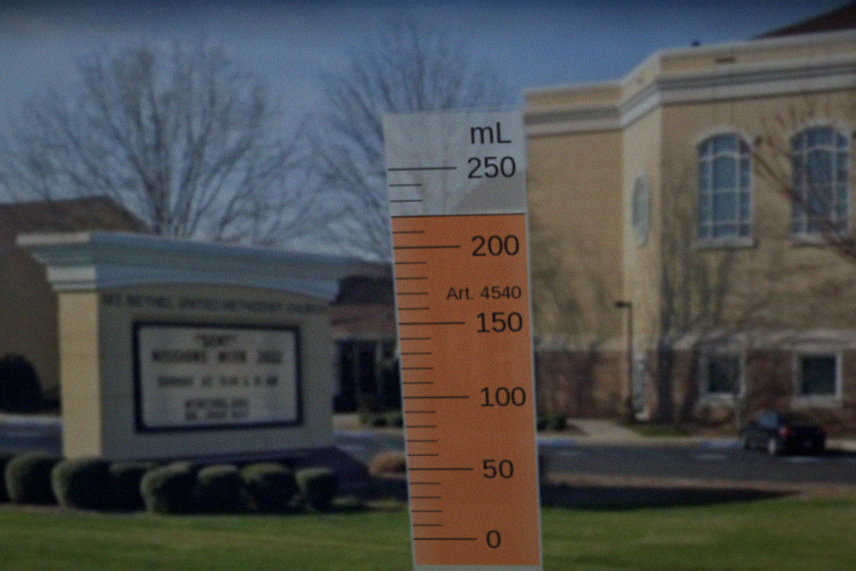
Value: 220 (mL)
